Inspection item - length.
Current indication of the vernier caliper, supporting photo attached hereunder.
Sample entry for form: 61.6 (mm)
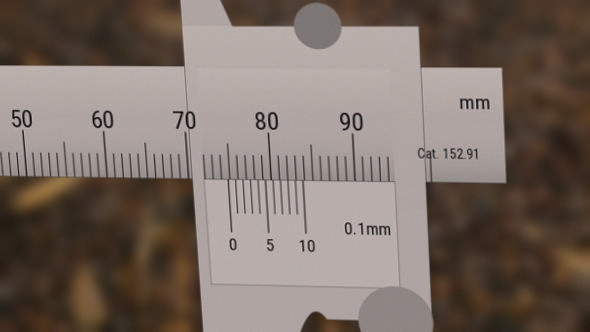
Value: 74.8 (mm)
